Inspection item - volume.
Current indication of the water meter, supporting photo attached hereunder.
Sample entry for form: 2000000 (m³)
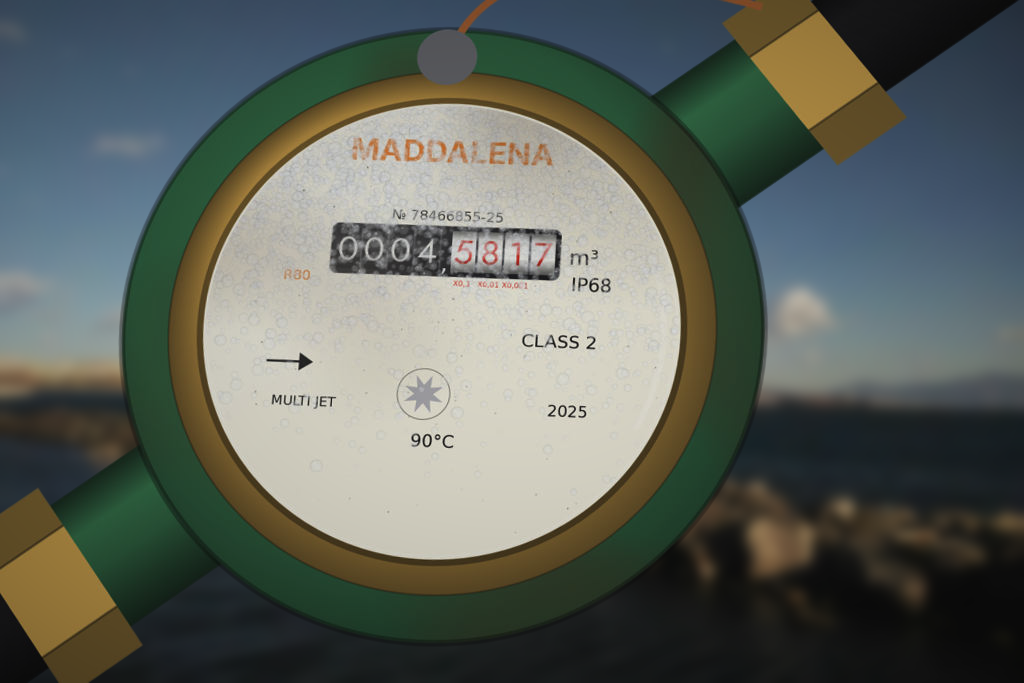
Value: 4.5817 (m³)
